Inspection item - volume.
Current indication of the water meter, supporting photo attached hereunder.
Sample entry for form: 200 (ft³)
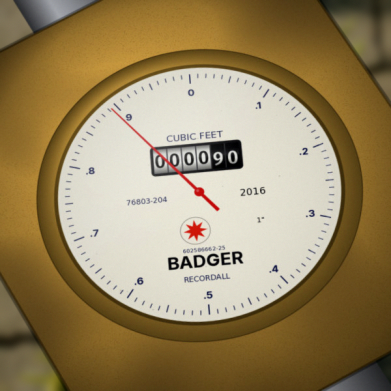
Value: 89.89 (ft³)
